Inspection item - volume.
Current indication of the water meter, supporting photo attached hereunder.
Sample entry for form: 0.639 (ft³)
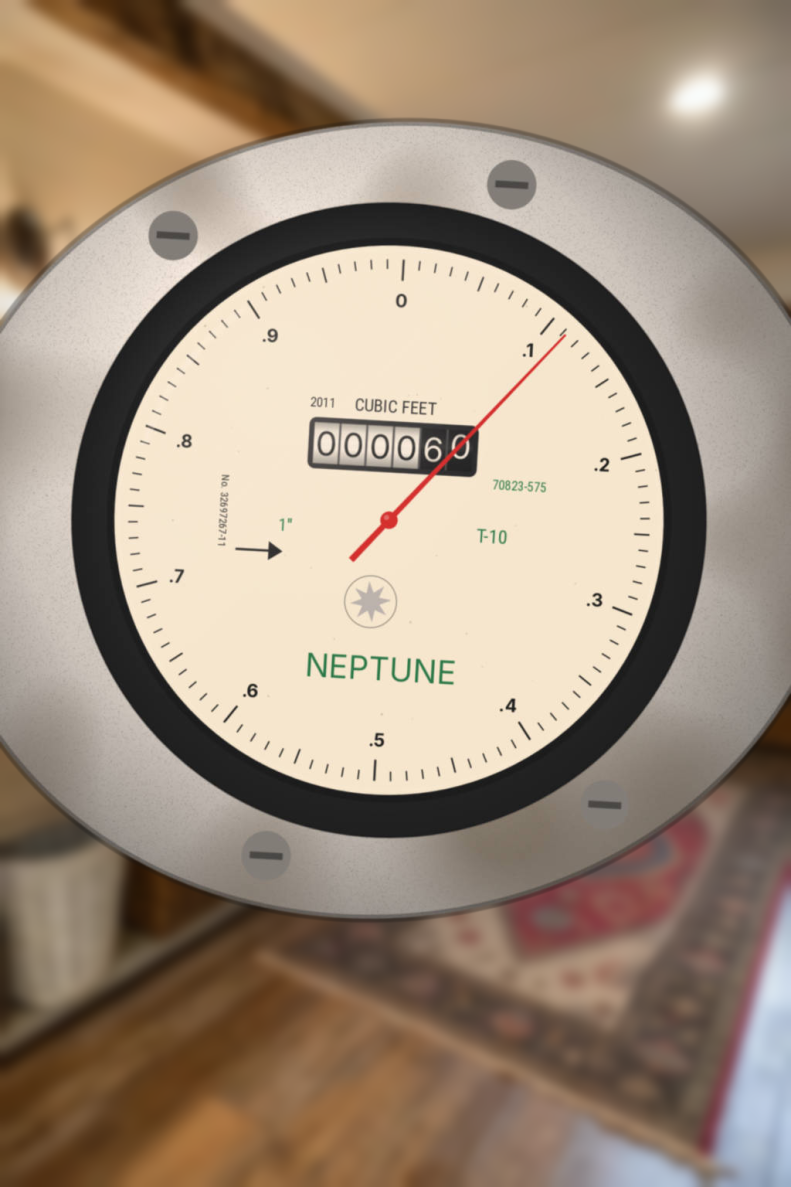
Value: 60.11 (ft³)
